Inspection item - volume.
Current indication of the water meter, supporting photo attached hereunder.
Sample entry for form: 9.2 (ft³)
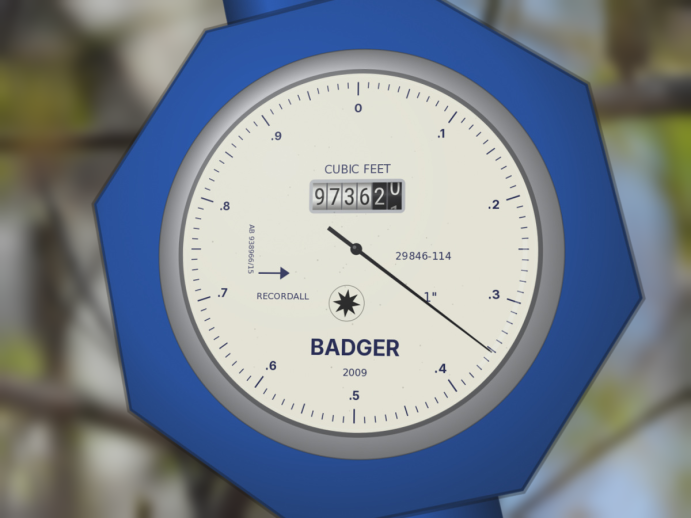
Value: 973620.35 (ft³)
